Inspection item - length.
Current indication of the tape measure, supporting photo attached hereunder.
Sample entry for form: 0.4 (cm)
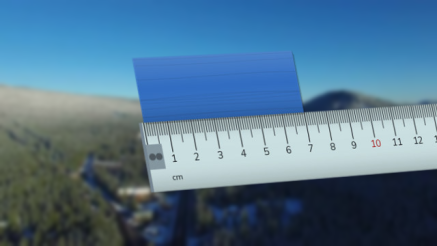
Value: 7 (cm)
